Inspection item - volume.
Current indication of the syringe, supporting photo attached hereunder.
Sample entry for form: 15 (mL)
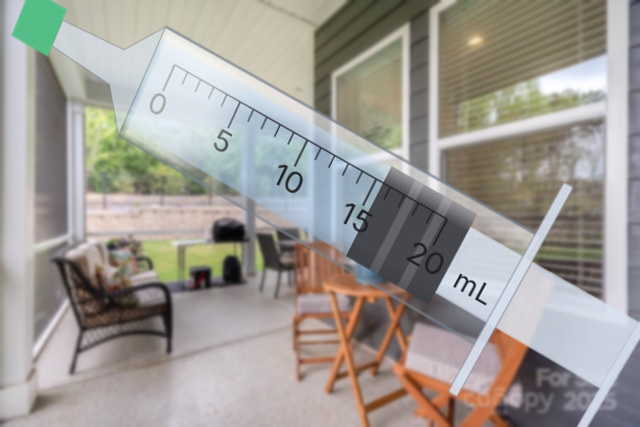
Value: 15.5 (mL)
